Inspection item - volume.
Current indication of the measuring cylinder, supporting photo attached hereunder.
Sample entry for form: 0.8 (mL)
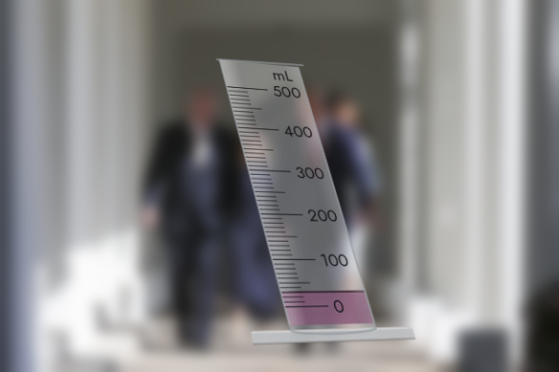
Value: 30 (mL)
